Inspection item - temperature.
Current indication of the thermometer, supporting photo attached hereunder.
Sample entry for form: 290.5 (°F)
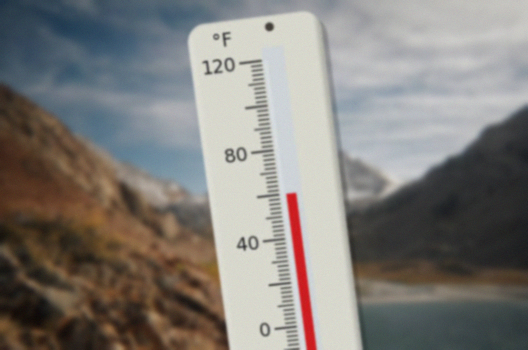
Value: 60 (°F)
